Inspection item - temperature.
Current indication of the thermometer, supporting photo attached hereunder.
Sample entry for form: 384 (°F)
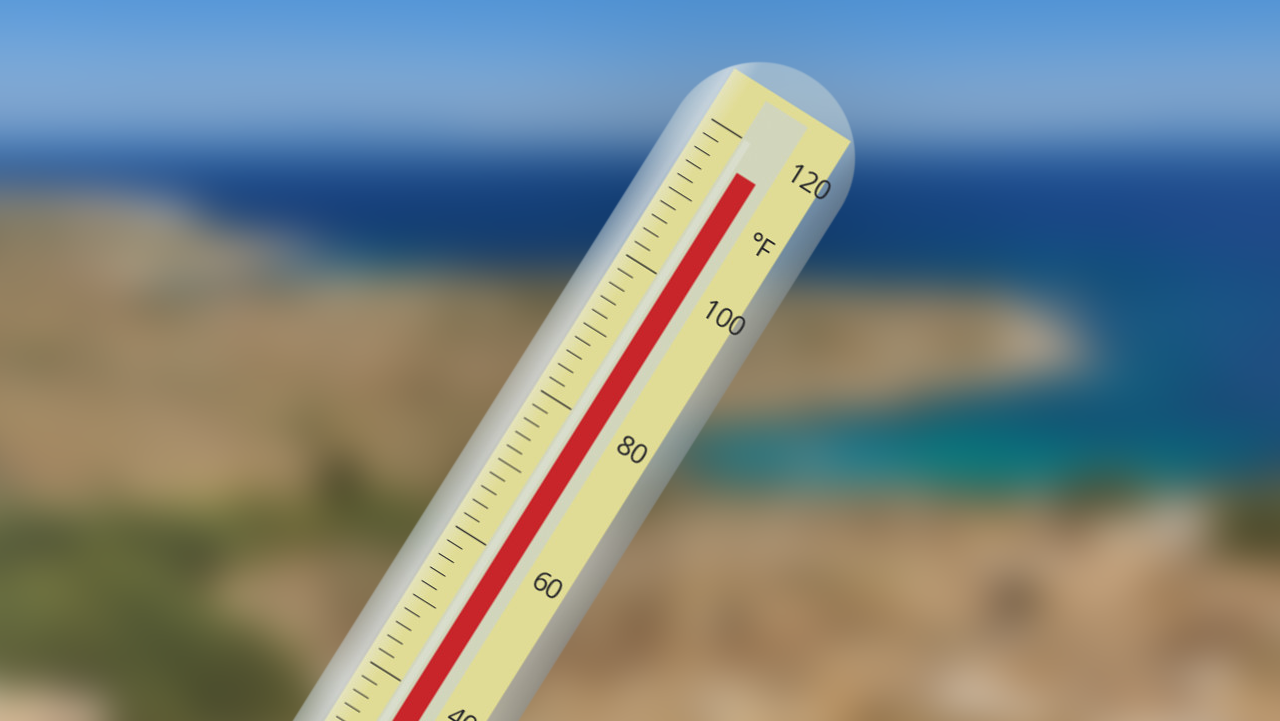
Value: 116 (°F)
